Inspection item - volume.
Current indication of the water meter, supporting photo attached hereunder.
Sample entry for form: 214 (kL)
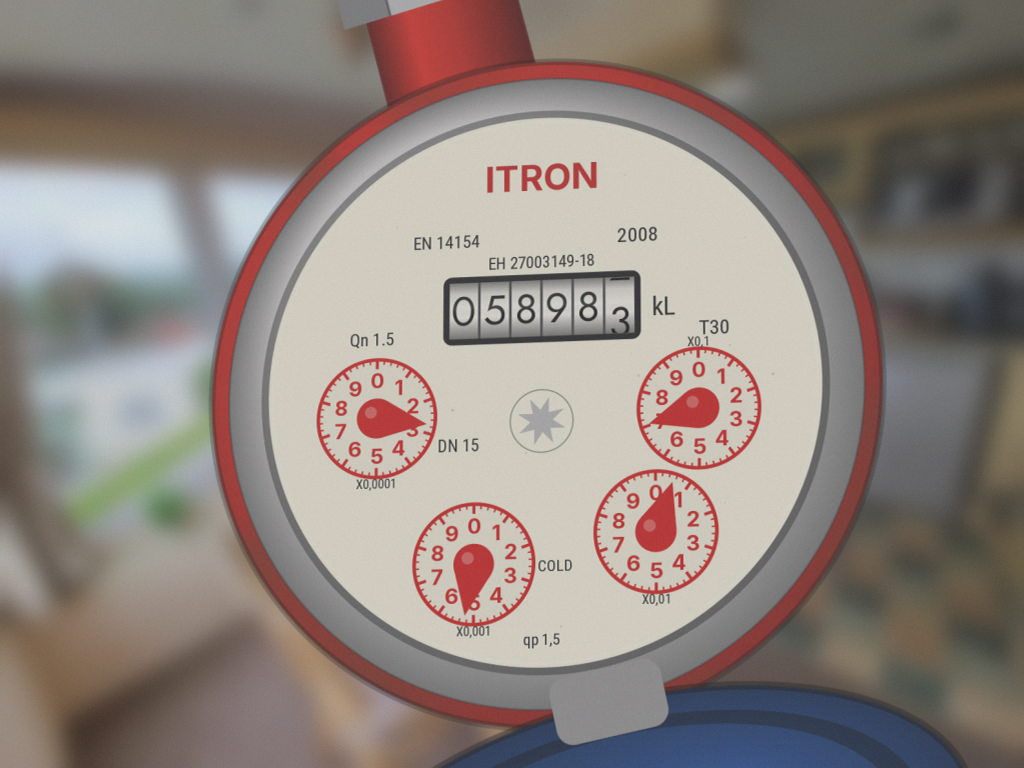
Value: 58982.7052 (kL)
